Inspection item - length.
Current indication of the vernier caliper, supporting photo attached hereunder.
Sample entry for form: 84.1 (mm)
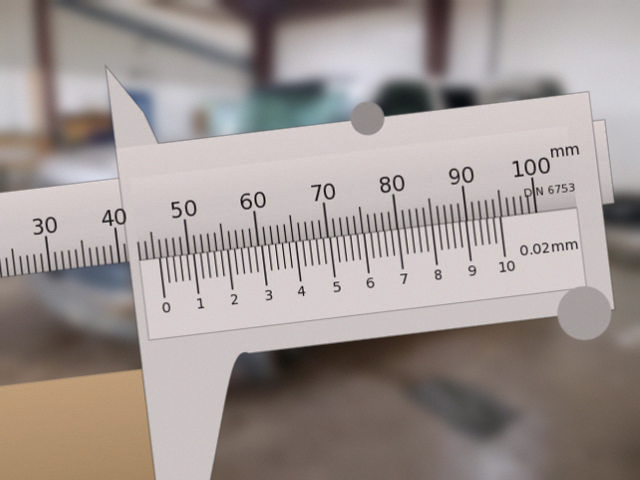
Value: 45.8 (mm)
